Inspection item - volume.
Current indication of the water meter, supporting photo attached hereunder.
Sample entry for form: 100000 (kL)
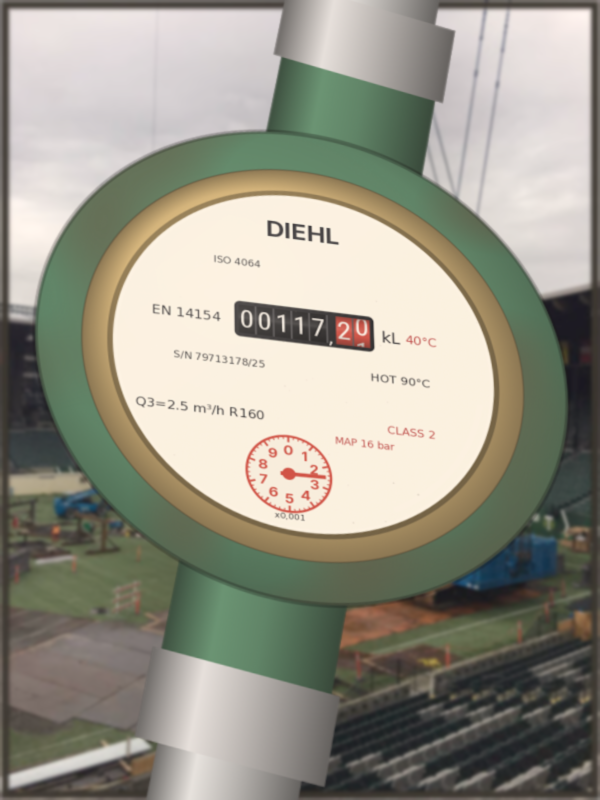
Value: 117.202 (kL)
